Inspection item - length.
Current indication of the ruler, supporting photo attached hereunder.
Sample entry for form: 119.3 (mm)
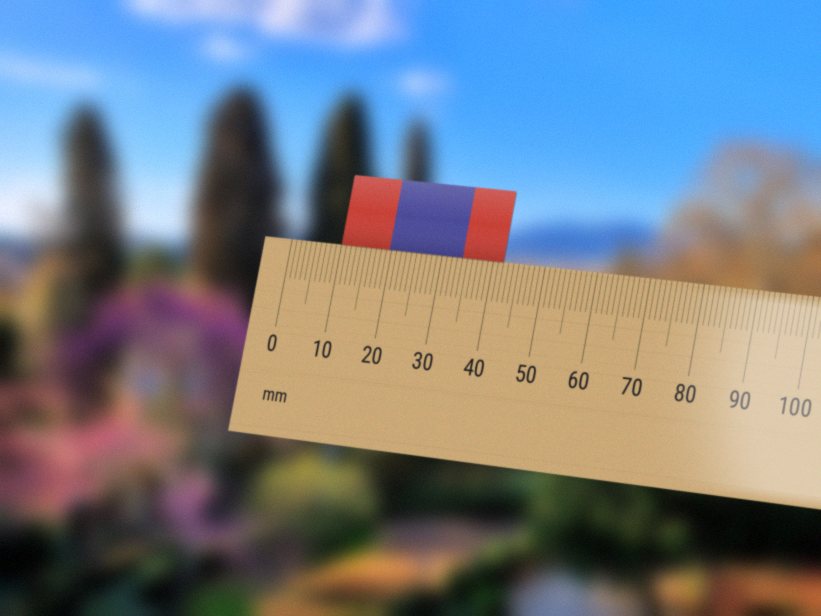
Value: 32 (mm)
